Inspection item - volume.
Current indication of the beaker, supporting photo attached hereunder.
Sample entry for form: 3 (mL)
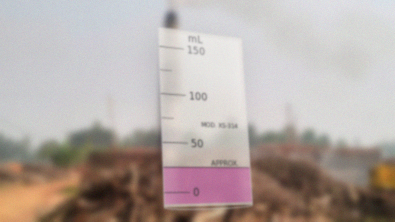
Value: 25 (mL)
